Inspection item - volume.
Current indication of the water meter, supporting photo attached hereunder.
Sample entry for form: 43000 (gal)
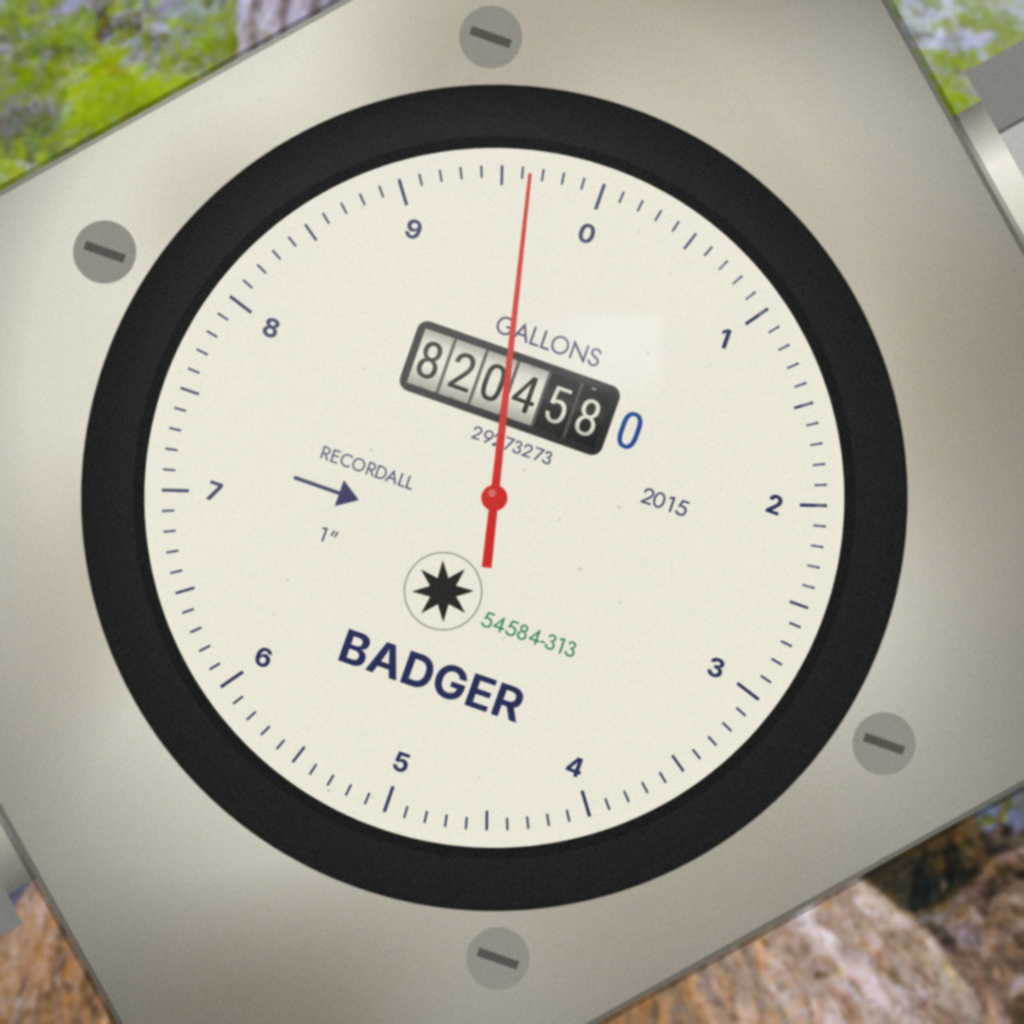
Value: 8204579.6 (gal)
